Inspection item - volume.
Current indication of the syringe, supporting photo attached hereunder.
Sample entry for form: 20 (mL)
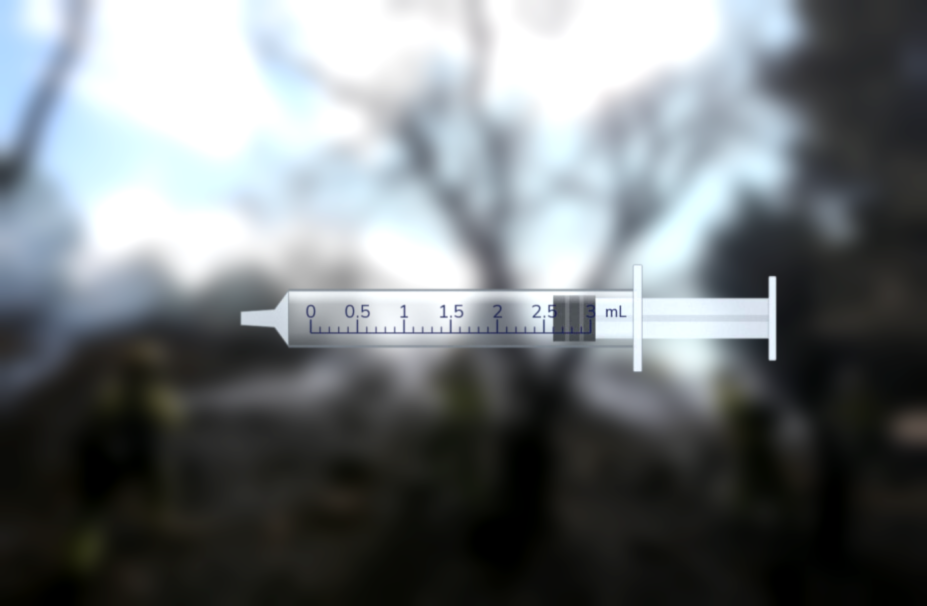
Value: 2.6 (mL)
